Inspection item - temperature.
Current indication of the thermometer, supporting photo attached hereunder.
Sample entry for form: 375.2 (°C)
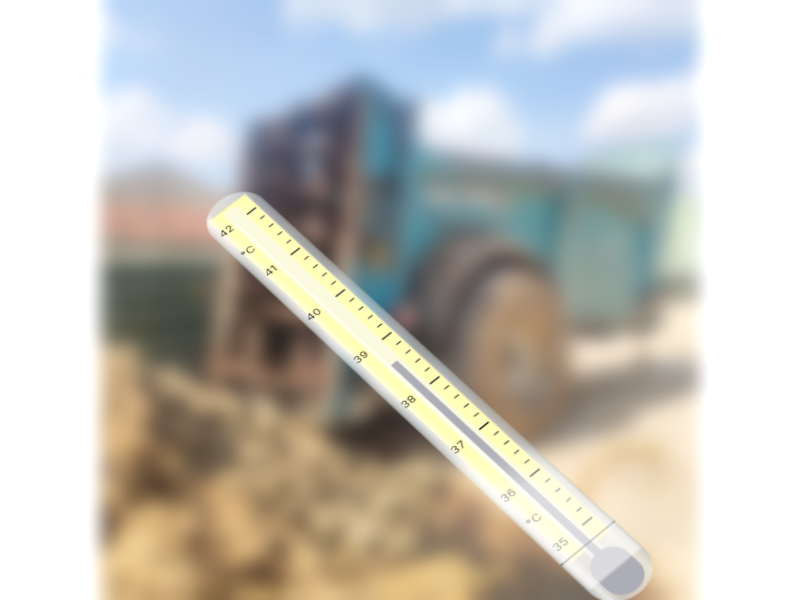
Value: 38.6 (°C)
